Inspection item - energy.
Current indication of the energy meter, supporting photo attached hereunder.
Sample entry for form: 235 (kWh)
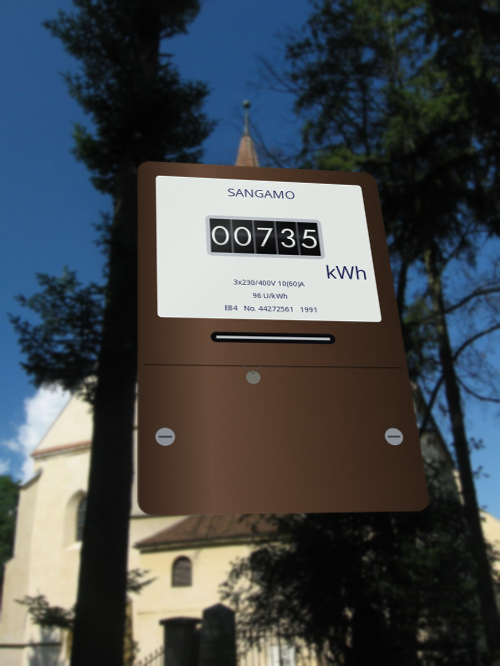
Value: 735 (kWh)
